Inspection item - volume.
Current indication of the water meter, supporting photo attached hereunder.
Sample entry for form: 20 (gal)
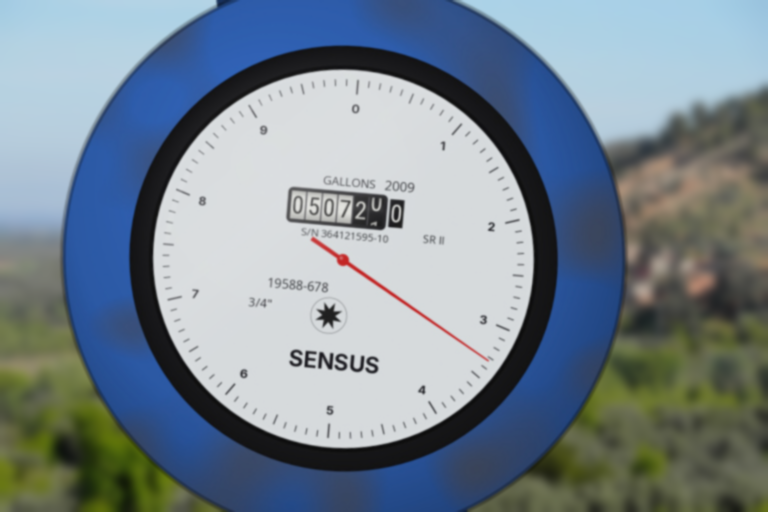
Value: 507203.3 (gal)
